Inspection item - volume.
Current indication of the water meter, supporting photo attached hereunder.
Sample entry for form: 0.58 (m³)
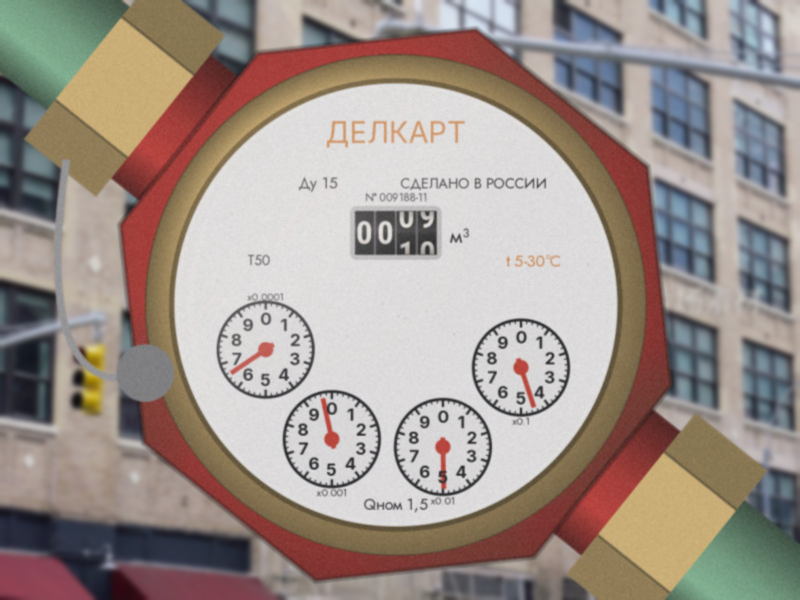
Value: 9.4496 (m³)
